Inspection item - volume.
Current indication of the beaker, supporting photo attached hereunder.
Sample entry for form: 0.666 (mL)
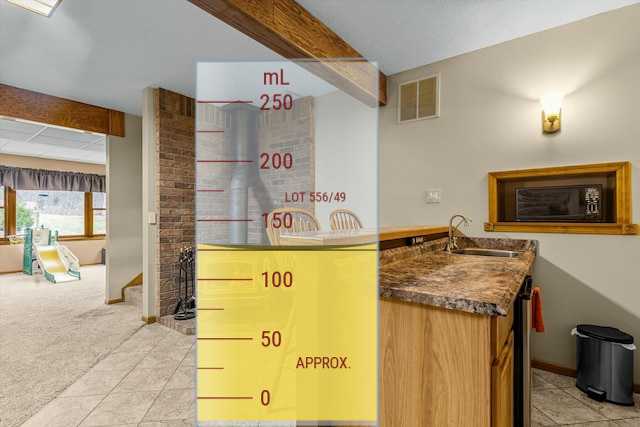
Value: 125 (mL)
